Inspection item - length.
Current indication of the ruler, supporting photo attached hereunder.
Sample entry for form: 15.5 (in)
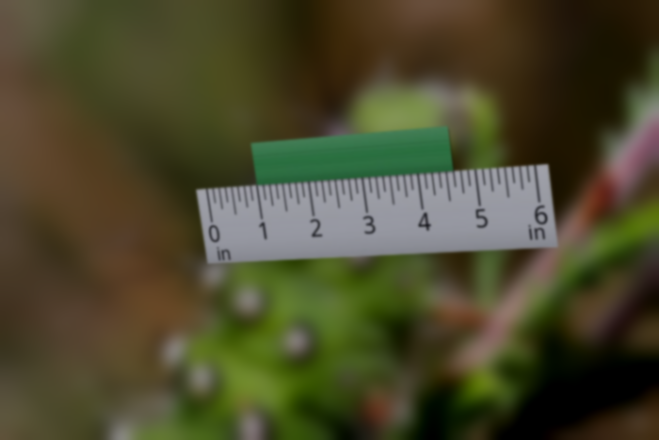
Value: 3.625 (in)
